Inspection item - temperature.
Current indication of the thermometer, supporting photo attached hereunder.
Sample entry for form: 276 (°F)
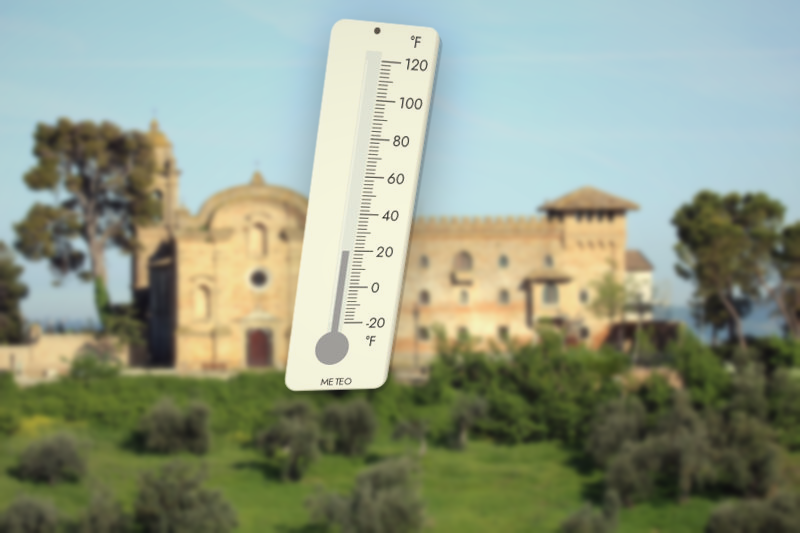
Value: 20 (°F)
